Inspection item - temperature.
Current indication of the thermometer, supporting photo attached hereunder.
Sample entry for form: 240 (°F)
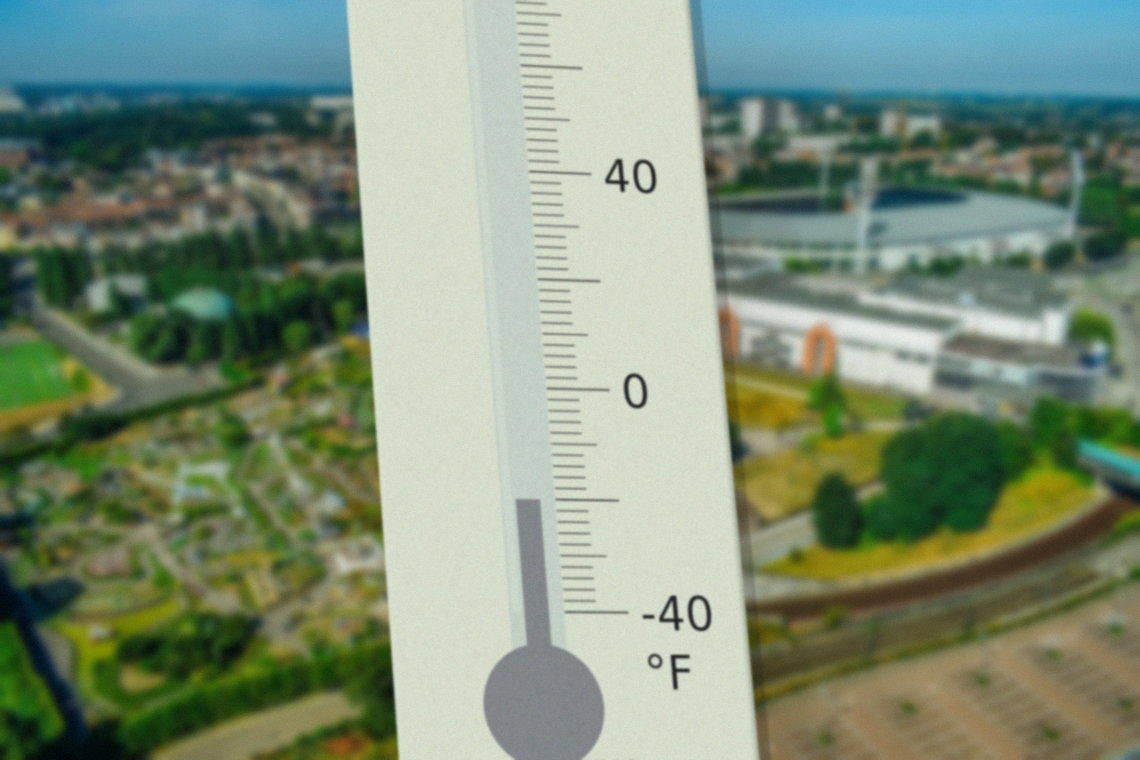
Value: -20 (°F)
